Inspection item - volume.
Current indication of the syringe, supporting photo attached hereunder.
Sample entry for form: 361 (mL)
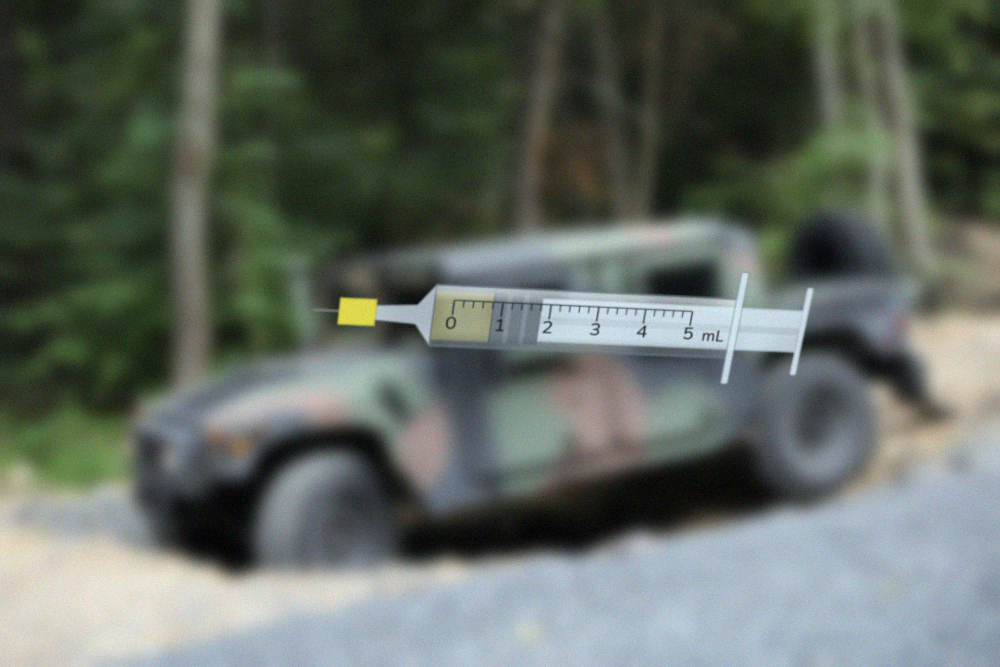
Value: 0.8 (mL)
